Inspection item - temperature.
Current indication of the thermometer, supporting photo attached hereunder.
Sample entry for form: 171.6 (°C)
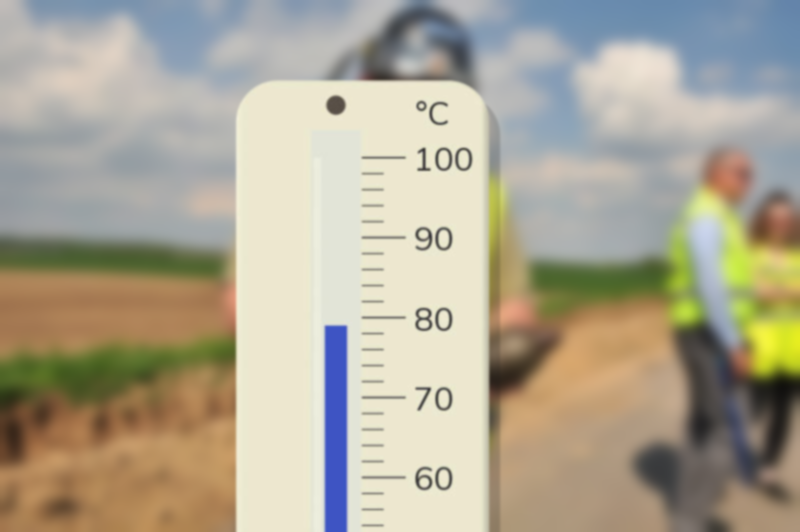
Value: 79 (°C)
